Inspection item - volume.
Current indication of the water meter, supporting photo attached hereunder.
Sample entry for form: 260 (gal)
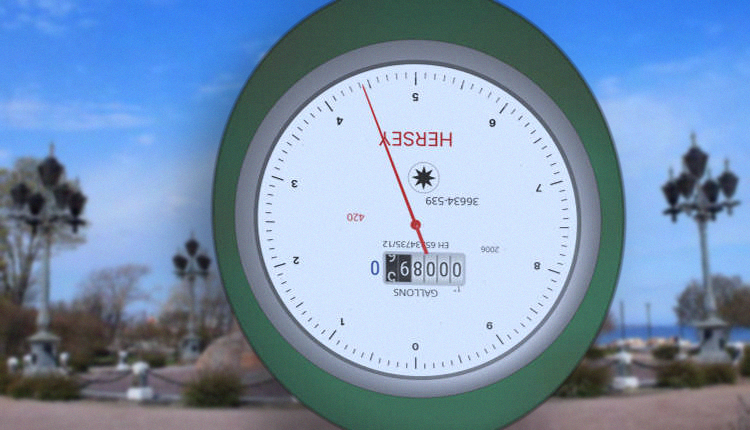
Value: 8954.4 (gal)
